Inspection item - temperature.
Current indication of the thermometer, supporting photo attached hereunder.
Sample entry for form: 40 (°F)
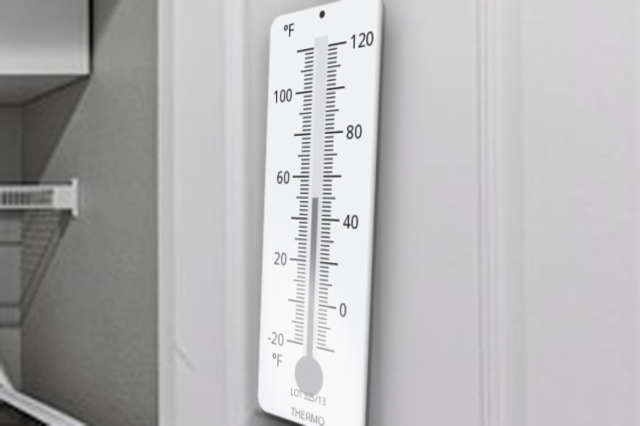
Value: 50 (°F)
